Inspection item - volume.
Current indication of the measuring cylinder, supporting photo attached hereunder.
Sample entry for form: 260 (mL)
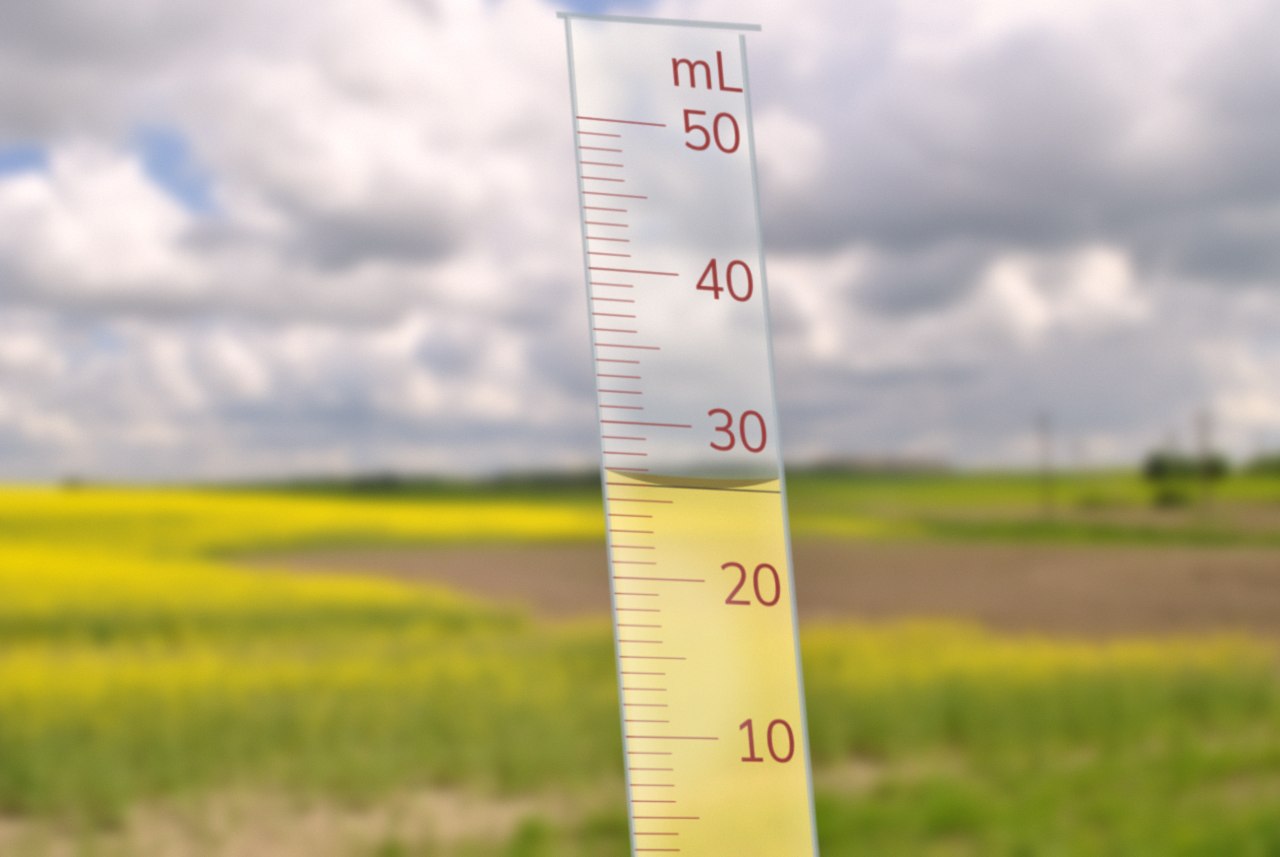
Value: 26 (mL)
